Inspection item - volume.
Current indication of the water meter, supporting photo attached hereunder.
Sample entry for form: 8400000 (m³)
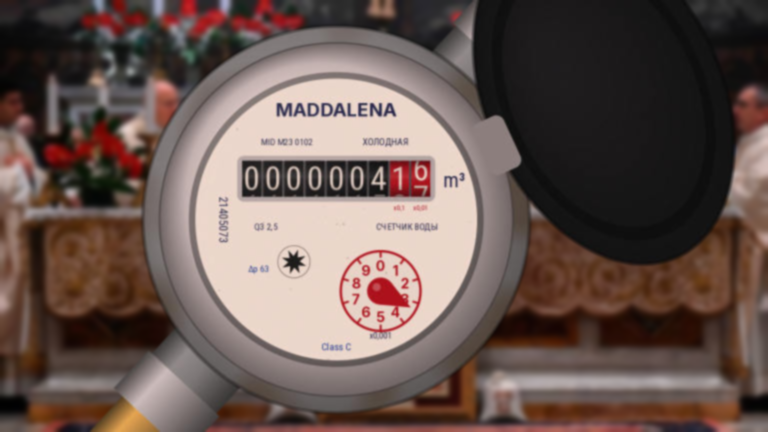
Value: 4.163 (m³)
